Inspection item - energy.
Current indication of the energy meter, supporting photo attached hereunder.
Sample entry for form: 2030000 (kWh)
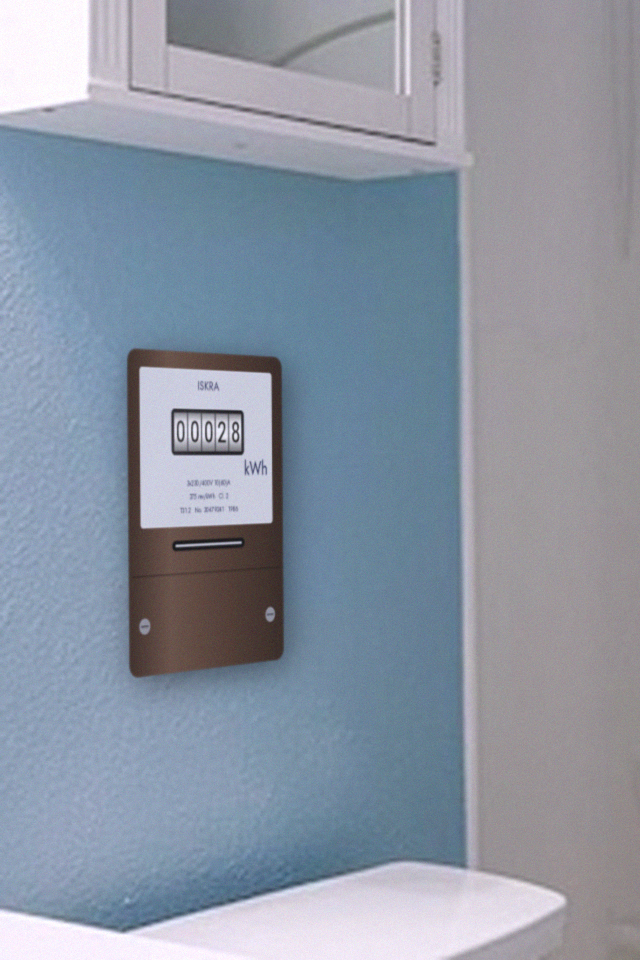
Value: 28 (kWh)
